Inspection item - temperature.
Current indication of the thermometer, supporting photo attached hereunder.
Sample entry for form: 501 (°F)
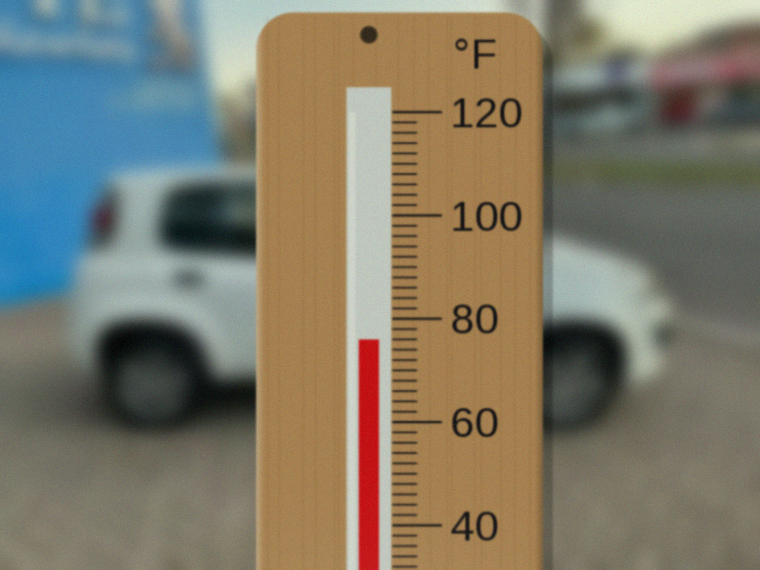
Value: 76 (°F)
